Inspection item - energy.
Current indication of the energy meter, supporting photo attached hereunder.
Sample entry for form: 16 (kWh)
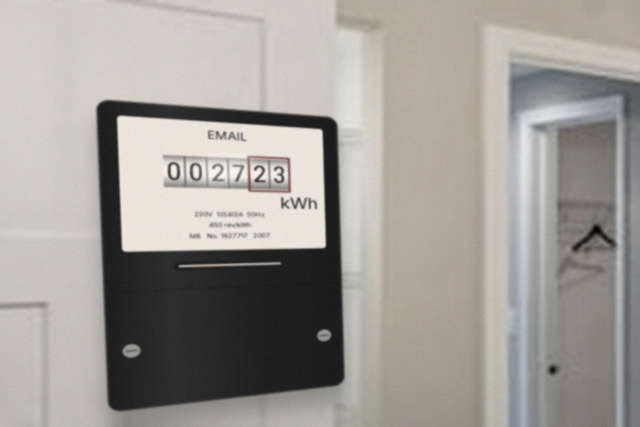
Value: 27.23 (kWh)
